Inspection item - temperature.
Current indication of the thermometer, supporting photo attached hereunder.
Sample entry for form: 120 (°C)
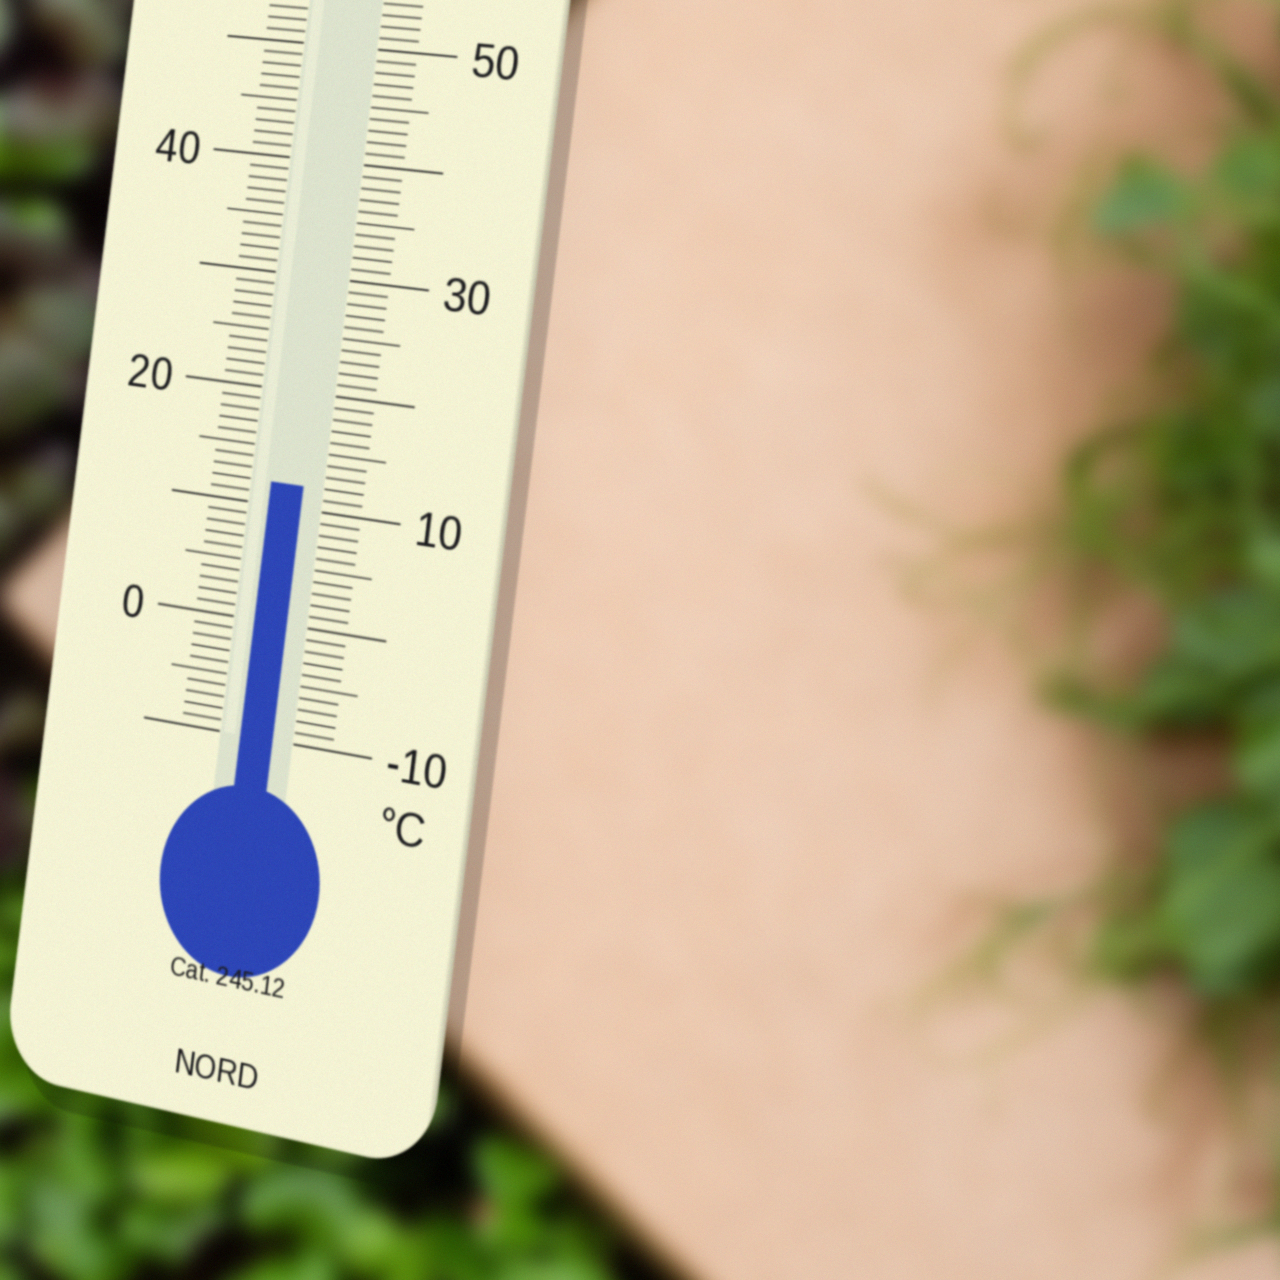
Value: 12 (°C)
